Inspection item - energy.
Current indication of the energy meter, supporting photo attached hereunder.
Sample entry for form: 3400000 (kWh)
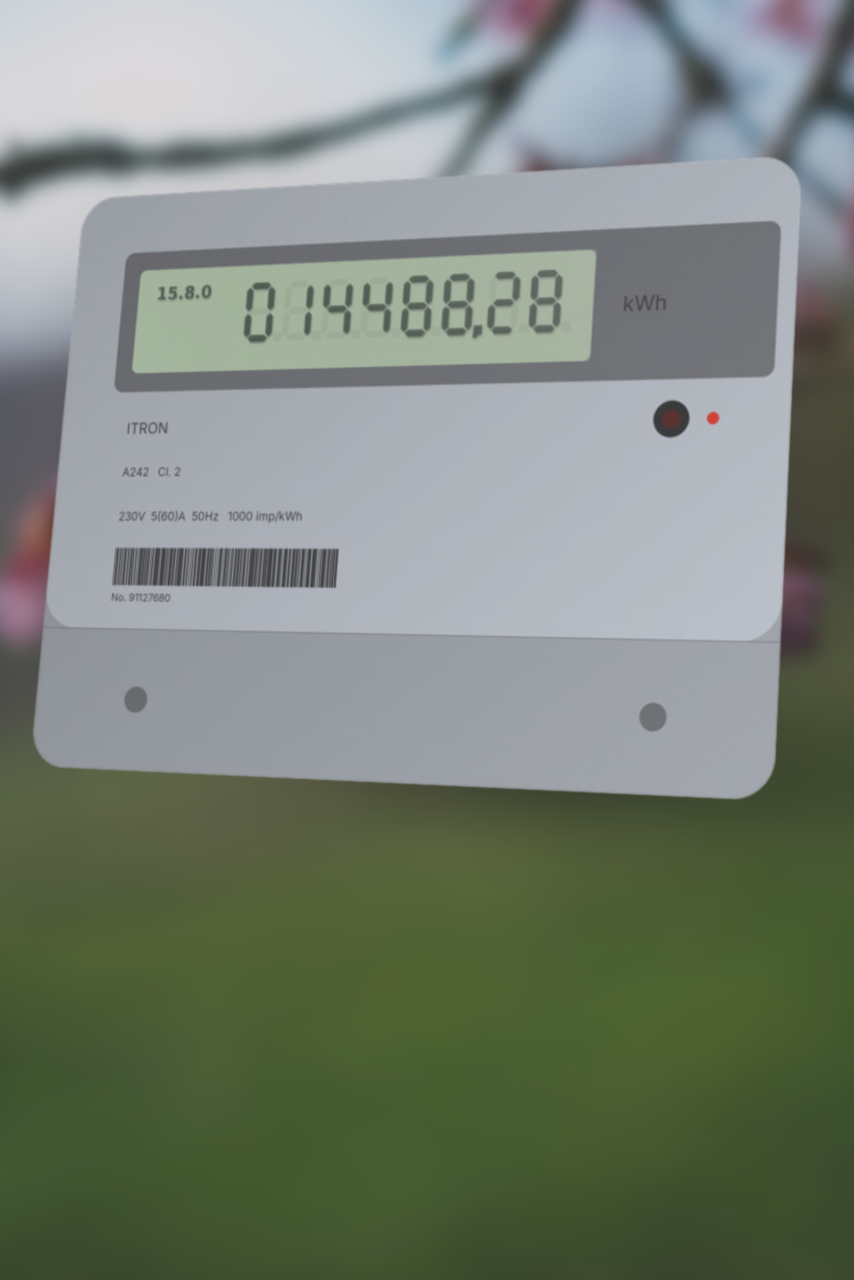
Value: 14488.28 (kWh)
